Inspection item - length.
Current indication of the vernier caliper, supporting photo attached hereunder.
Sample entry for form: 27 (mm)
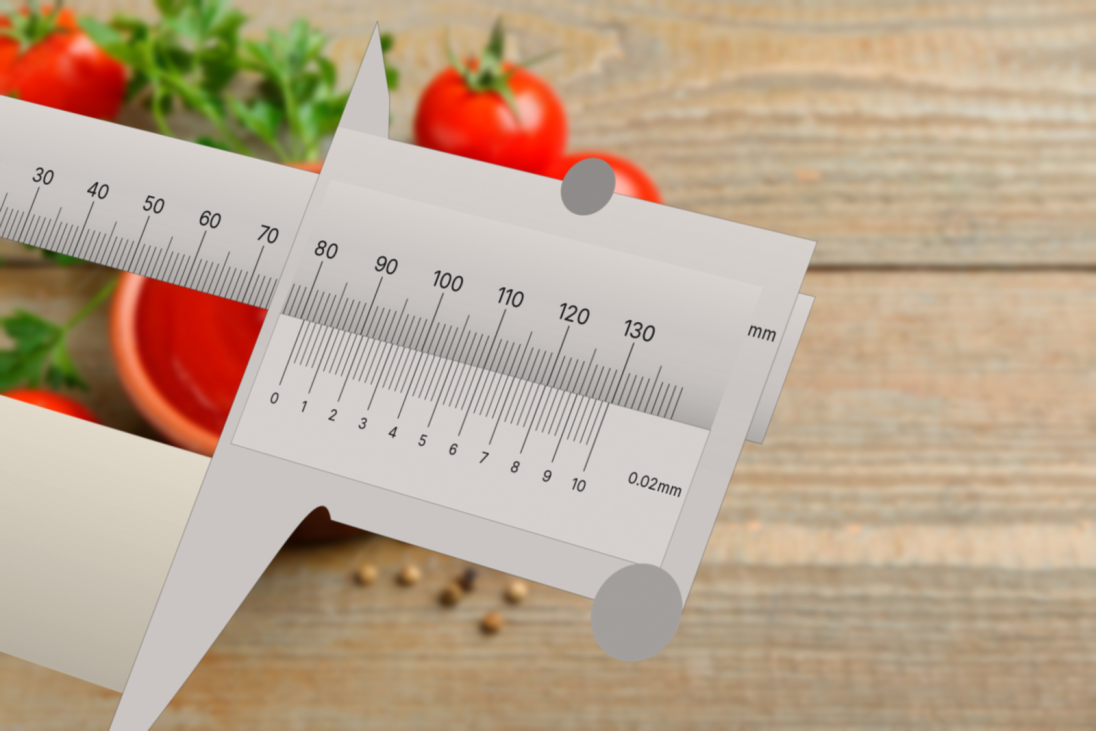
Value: 80.6 (mm)
